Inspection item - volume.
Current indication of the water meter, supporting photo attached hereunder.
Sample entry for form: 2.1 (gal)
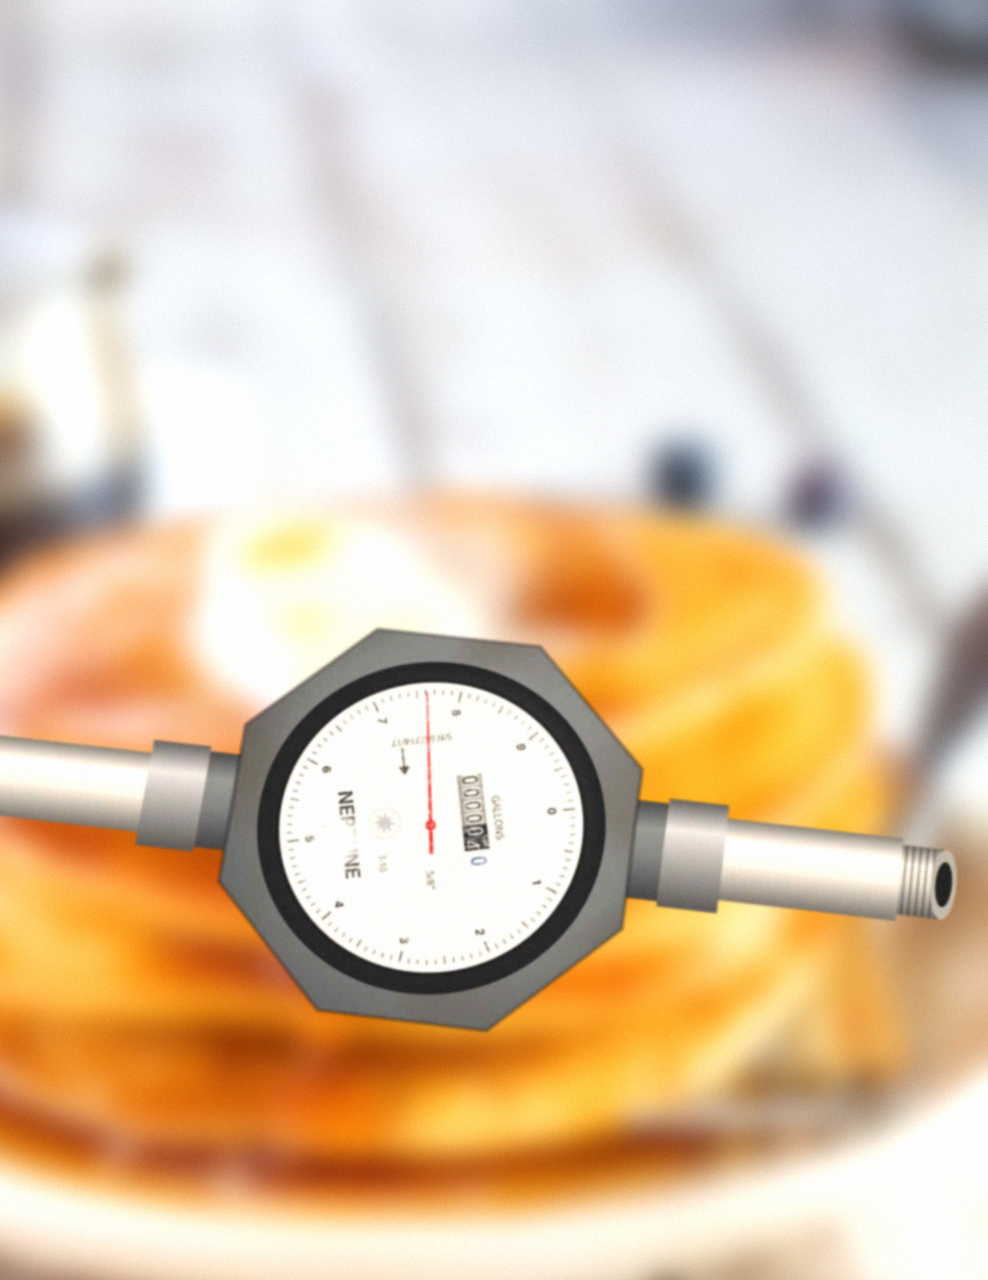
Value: 37.6 (gal)
